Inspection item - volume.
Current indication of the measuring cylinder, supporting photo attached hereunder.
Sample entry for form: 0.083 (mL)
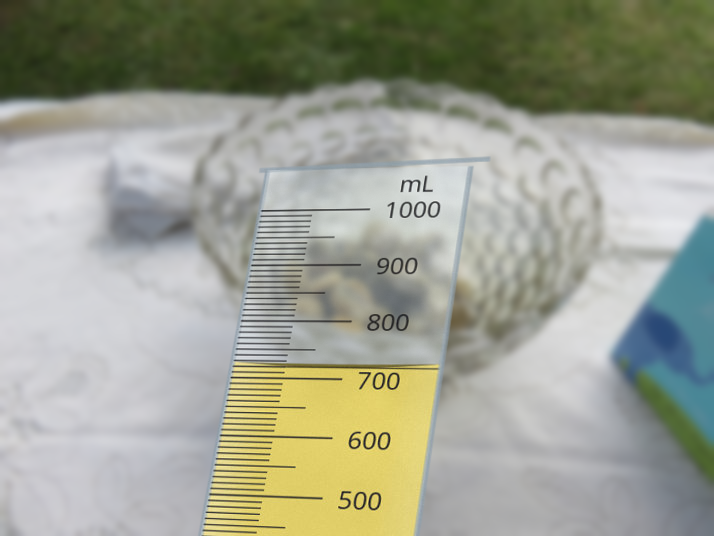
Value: 720 (mL)
